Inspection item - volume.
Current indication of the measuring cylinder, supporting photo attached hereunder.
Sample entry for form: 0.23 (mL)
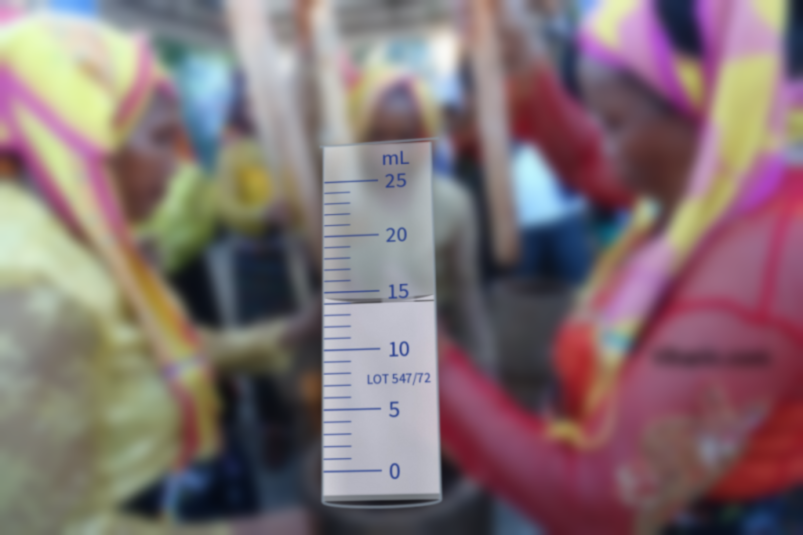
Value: 14 (mL)
